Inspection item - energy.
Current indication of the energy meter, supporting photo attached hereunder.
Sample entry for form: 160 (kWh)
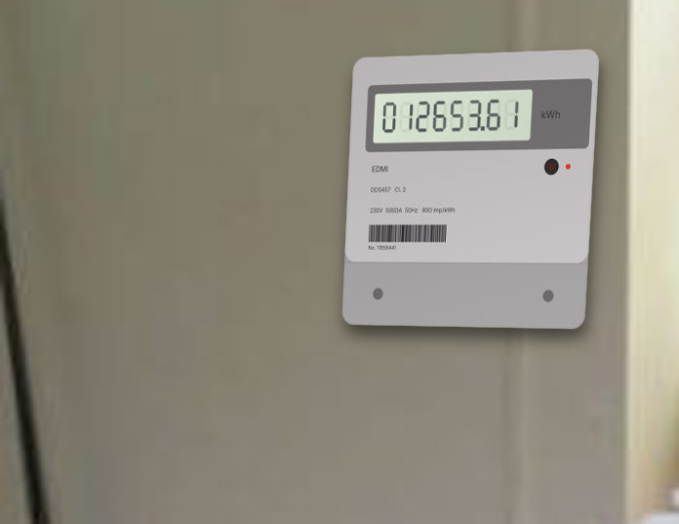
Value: 12653.61 (kWh)
